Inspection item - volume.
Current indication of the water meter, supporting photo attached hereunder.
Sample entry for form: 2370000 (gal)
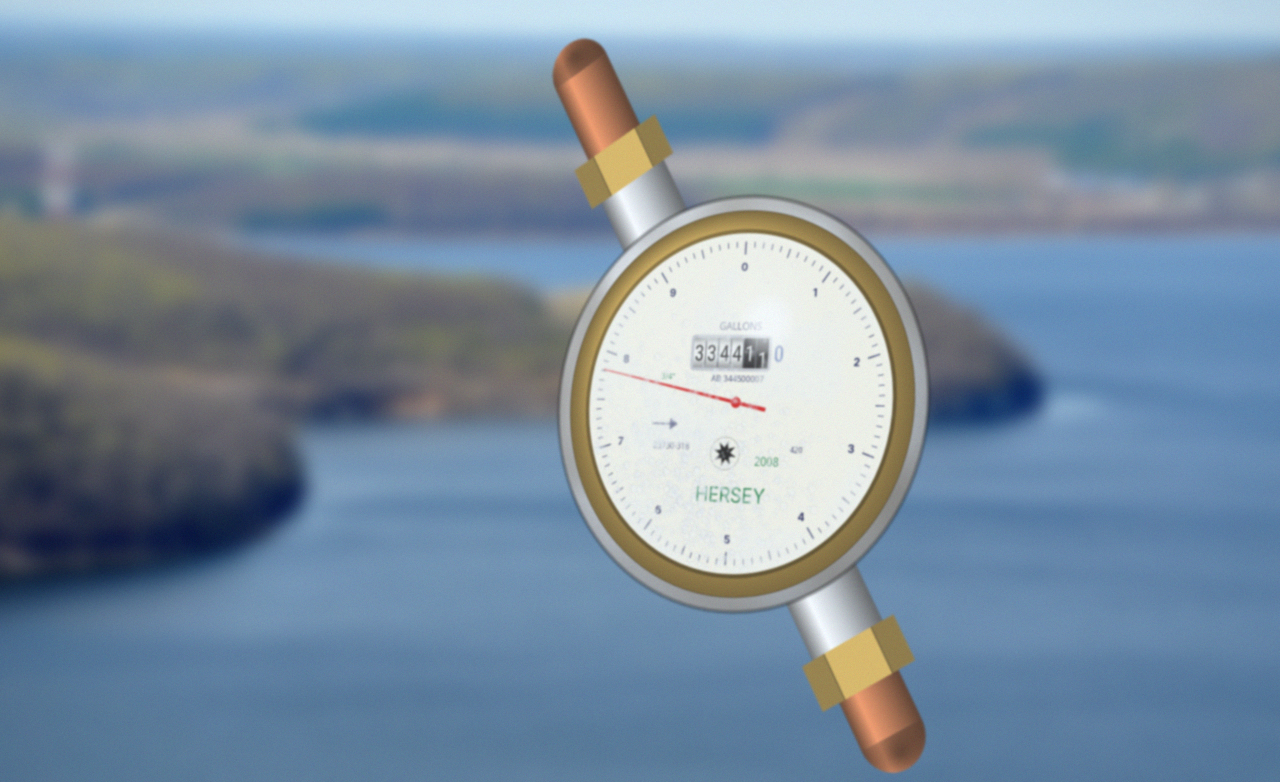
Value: 3344107.8 (gal)
